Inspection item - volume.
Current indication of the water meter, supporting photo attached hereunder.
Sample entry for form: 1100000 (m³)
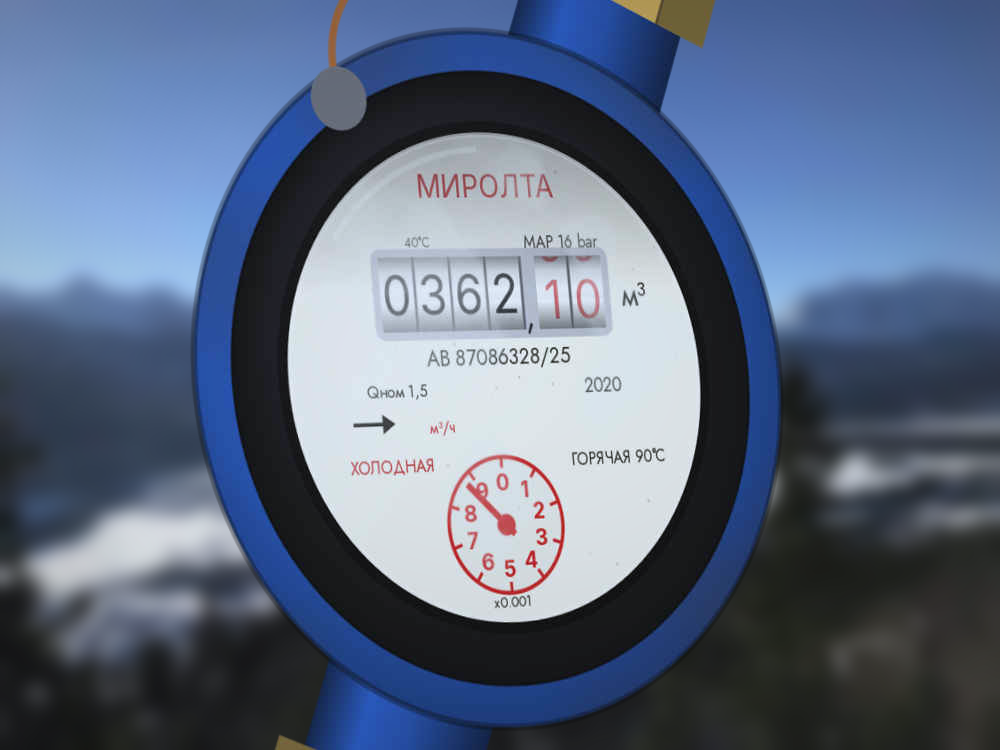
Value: 362.098 (m³)
